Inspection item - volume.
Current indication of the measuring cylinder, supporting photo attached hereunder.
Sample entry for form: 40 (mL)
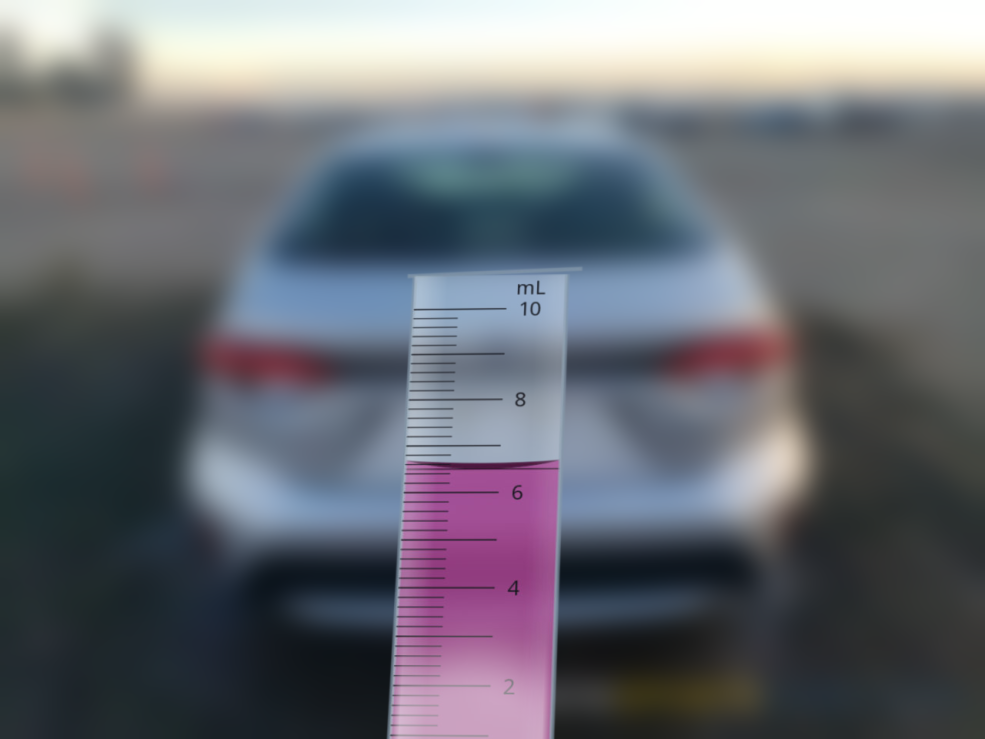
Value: 6.5 (mL)
